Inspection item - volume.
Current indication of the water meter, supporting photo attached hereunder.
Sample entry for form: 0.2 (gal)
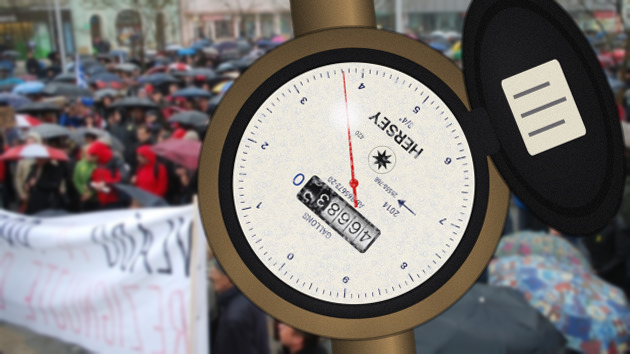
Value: 4668353.7 (gal)
